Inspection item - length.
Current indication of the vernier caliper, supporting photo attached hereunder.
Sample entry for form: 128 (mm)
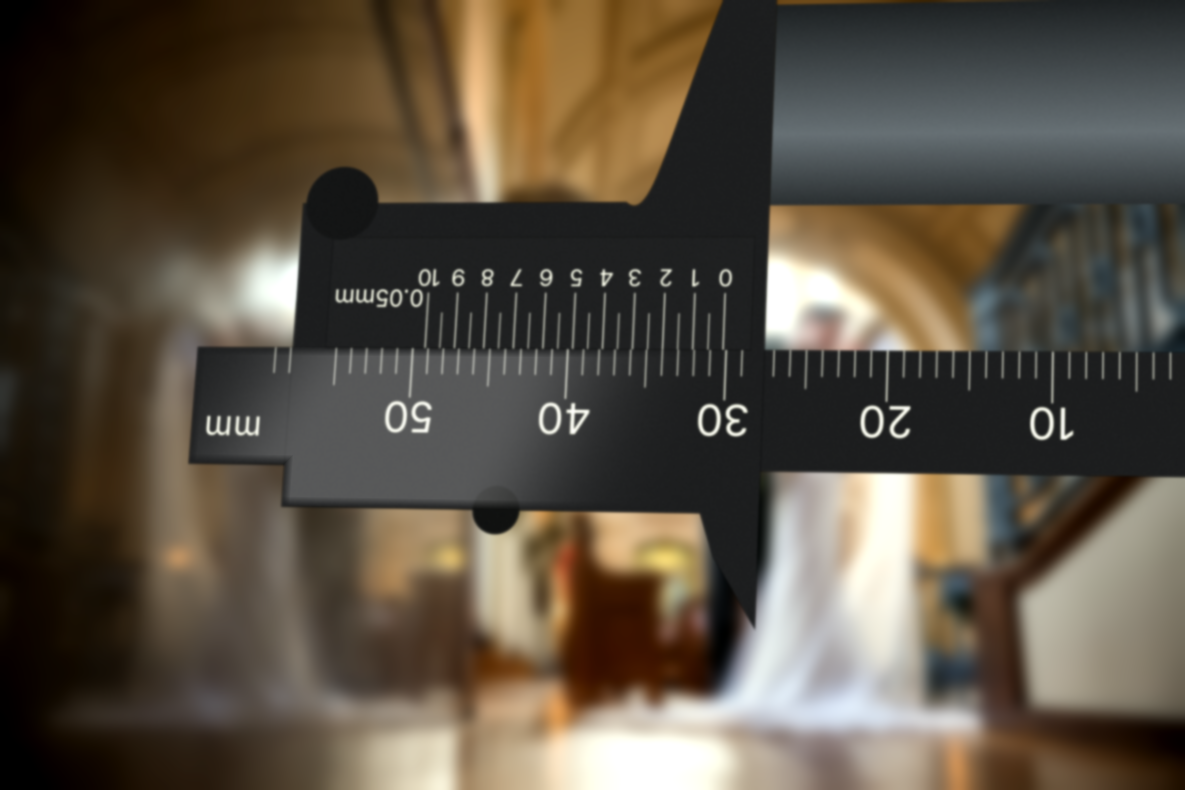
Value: 30.2 (mm)
